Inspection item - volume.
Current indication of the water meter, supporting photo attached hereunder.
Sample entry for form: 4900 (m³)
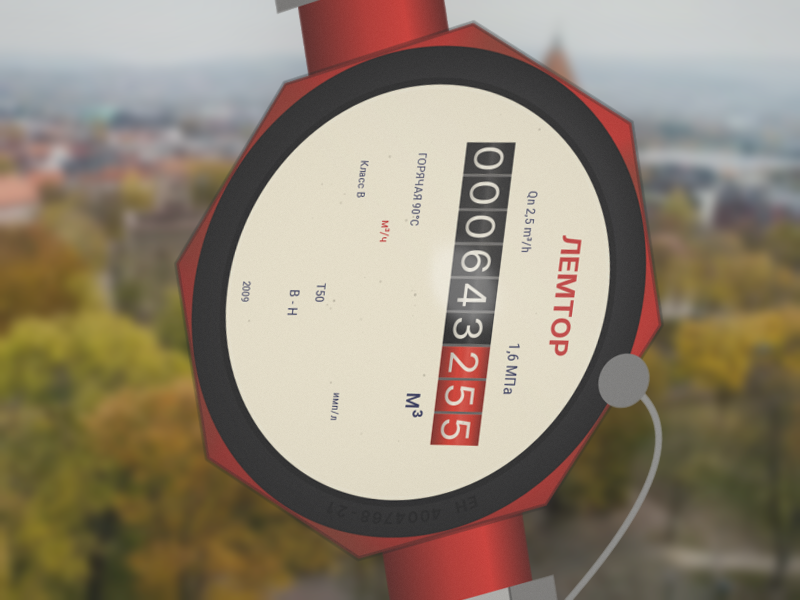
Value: 643.255 (m³)
